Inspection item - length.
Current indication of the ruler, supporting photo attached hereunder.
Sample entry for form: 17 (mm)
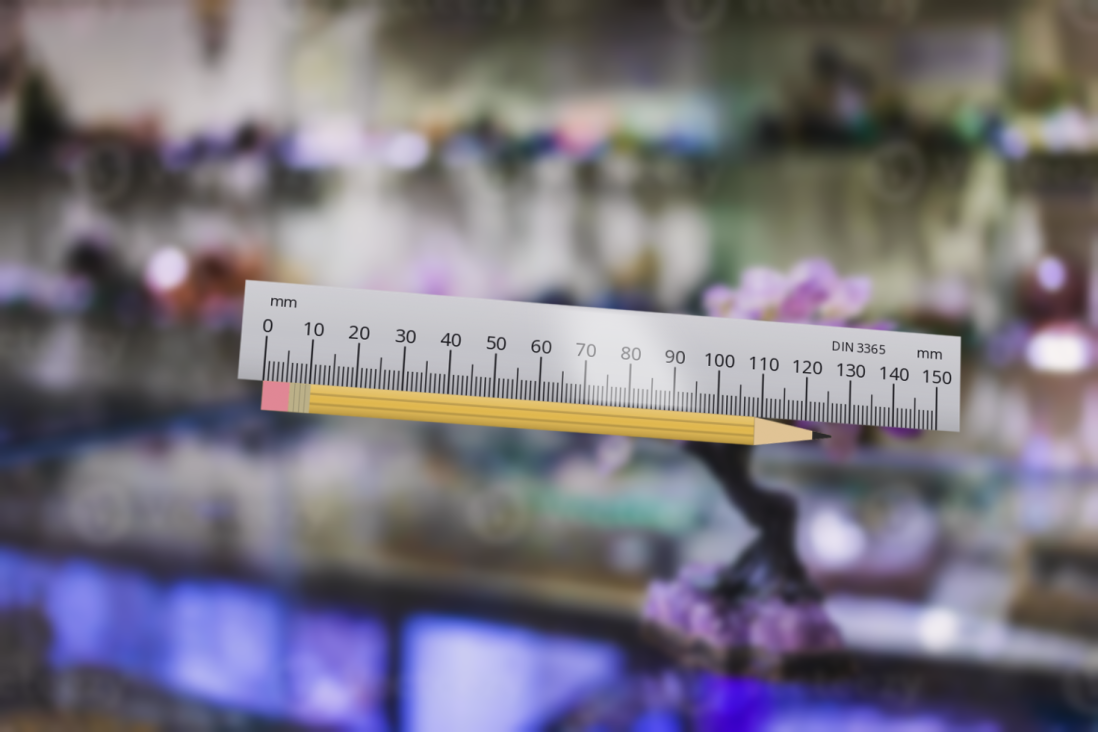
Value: 126 (mm)
